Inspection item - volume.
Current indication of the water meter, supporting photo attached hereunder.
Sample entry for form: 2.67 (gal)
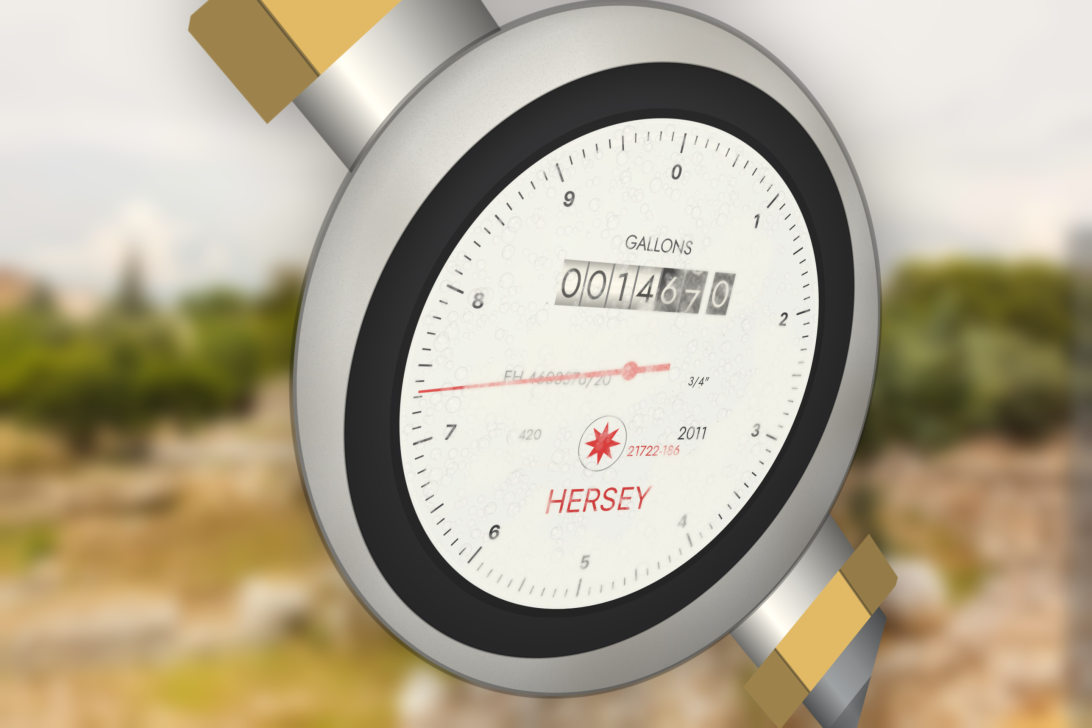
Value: 14667.3 (gal)
